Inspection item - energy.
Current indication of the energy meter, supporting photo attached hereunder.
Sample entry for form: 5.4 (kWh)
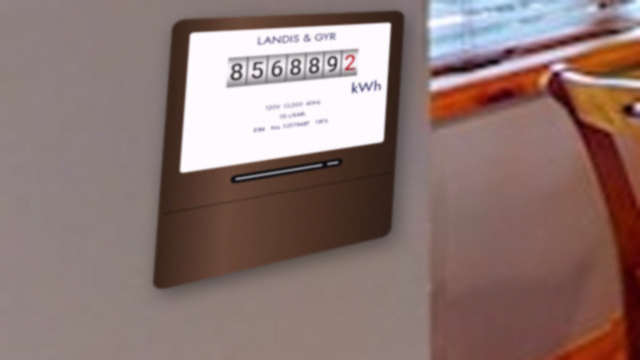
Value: 856889.2 (kWh)
